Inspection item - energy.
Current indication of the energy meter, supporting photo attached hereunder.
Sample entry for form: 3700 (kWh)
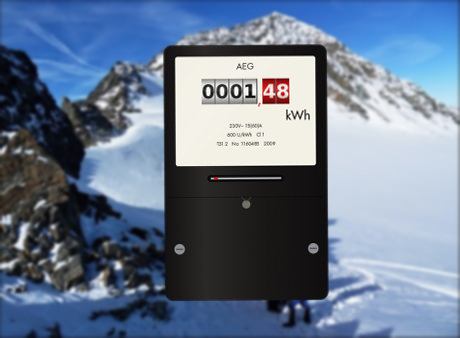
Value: 1.48 (kWh)
